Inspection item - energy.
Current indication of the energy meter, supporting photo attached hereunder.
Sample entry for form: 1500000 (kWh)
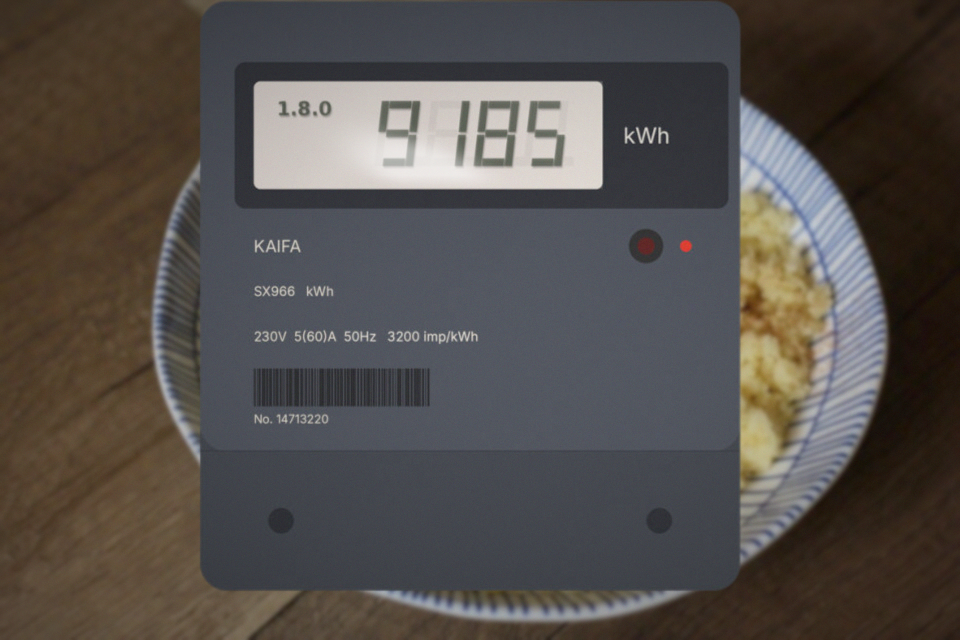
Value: 9185 (kWh)
